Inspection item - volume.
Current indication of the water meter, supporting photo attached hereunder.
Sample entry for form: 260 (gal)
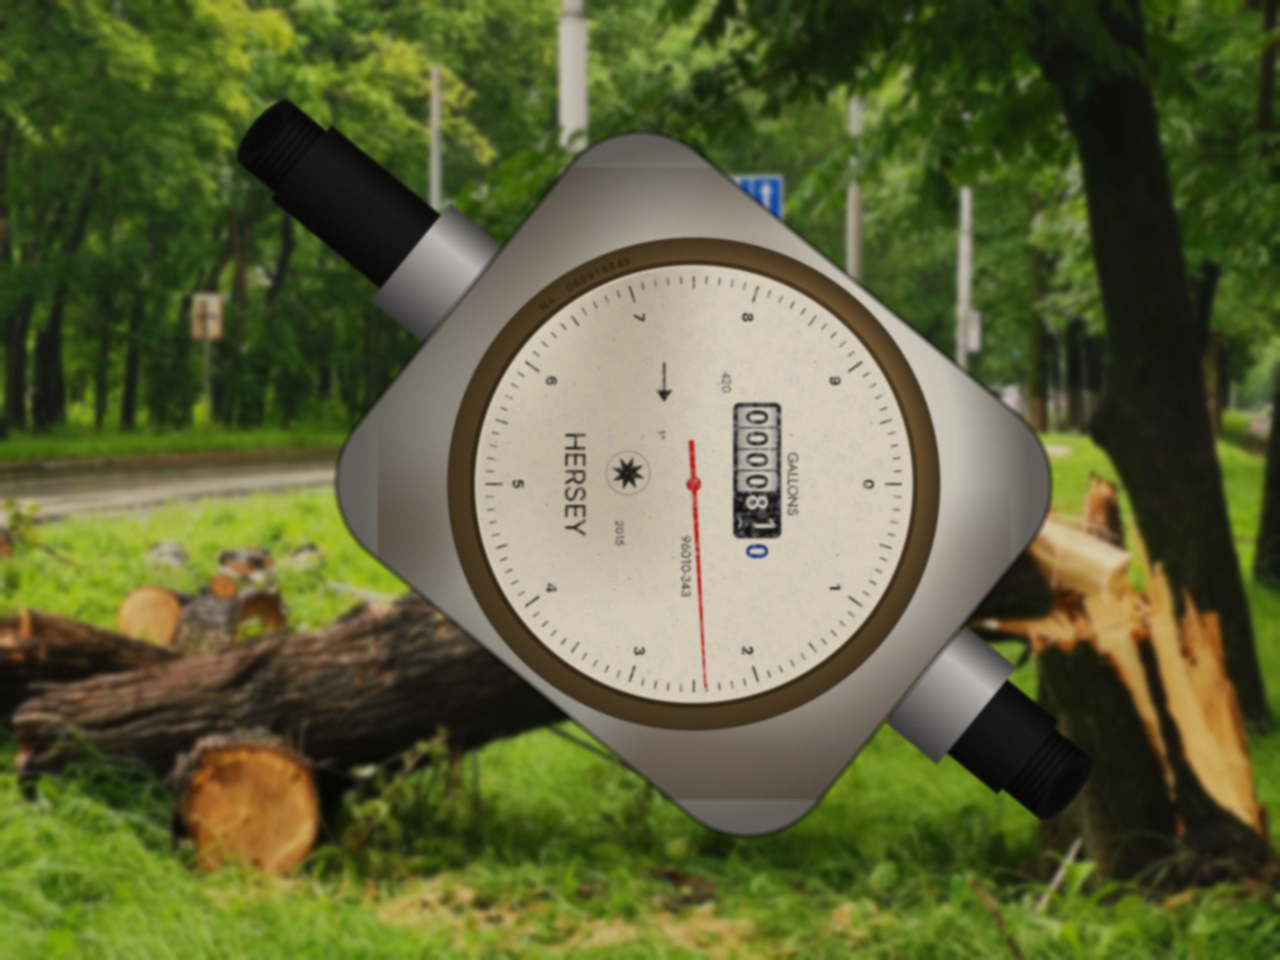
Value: 812.4 (gal)
